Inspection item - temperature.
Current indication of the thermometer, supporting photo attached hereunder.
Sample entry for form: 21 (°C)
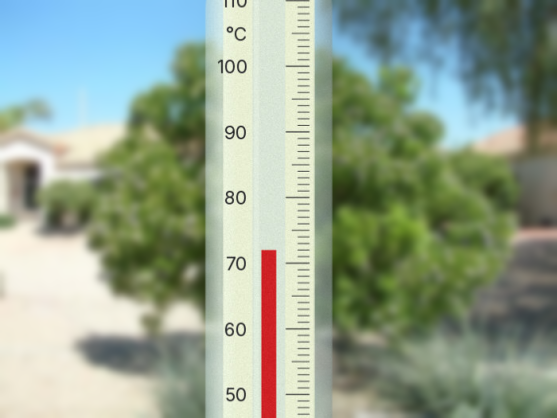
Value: 72 (°C)
